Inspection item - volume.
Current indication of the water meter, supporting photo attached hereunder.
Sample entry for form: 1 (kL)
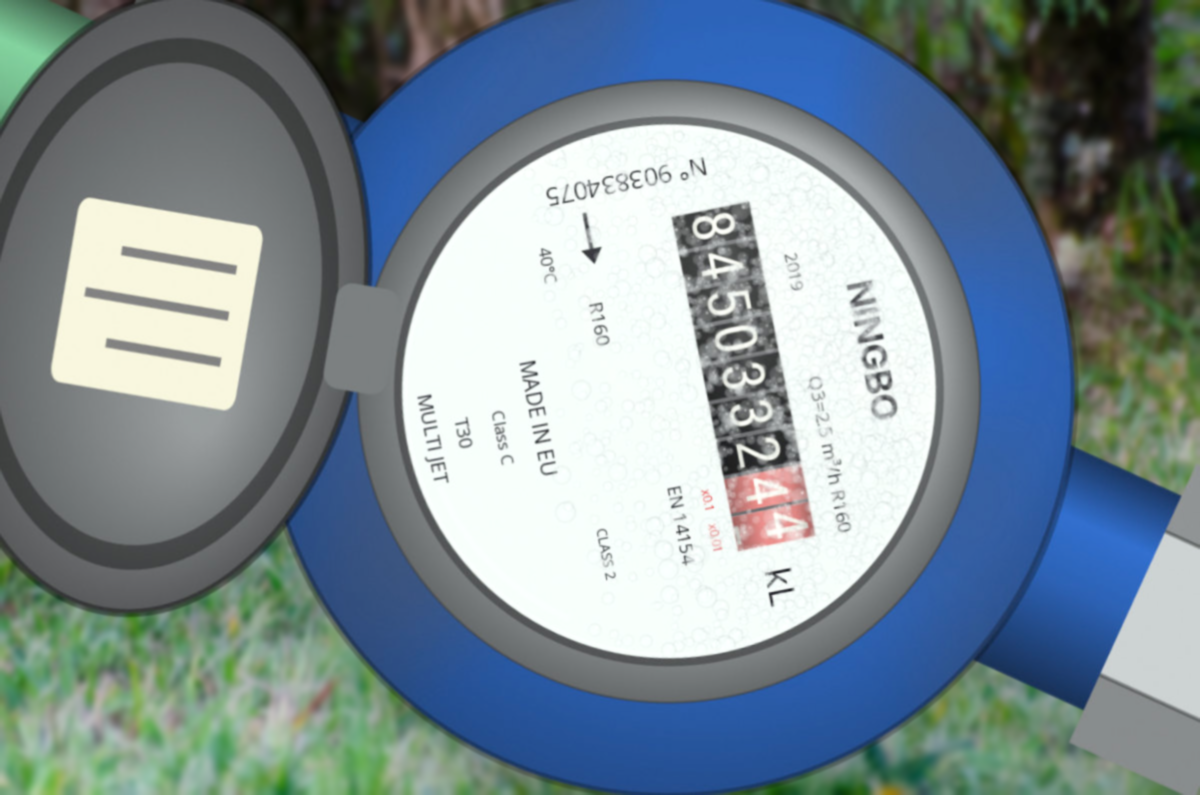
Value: 8450332.44 (kL)
